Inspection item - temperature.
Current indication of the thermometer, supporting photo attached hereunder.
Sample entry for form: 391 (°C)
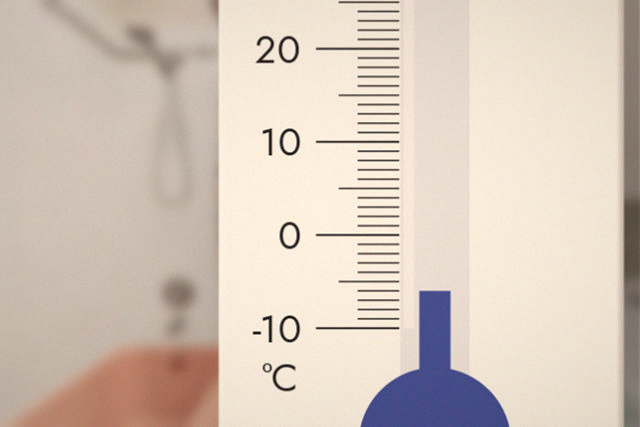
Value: -6 (°C)
